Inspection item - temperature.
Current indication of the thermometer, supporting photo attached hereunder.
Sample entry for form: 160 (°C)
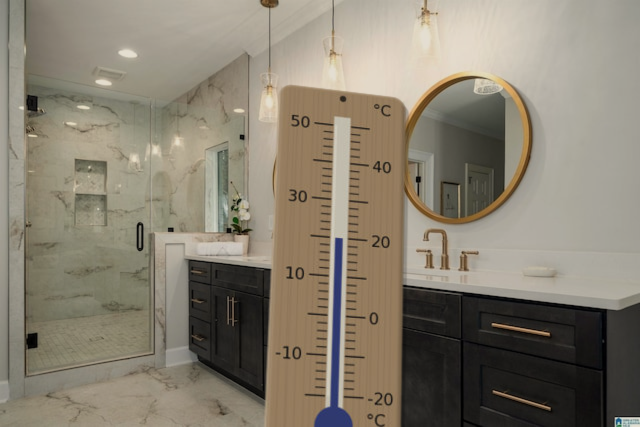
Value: 20 (°C)
